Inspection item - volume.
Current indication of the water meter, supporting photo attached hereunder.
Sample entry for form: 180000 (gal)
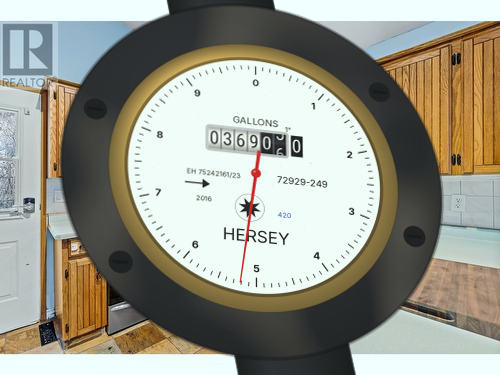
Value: 369055.2 (gal)
